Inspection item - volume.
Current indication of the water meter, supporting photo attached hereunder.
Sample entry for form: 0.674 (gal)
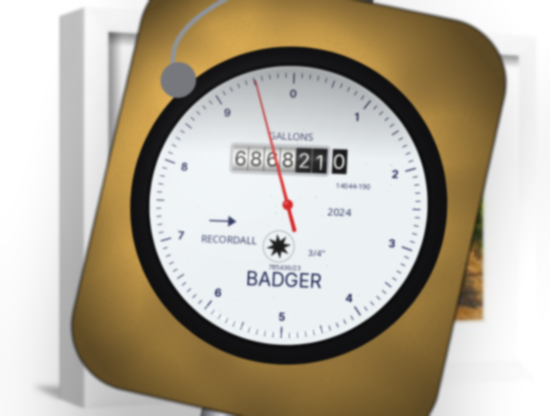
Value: 6868209.5 (gal)
